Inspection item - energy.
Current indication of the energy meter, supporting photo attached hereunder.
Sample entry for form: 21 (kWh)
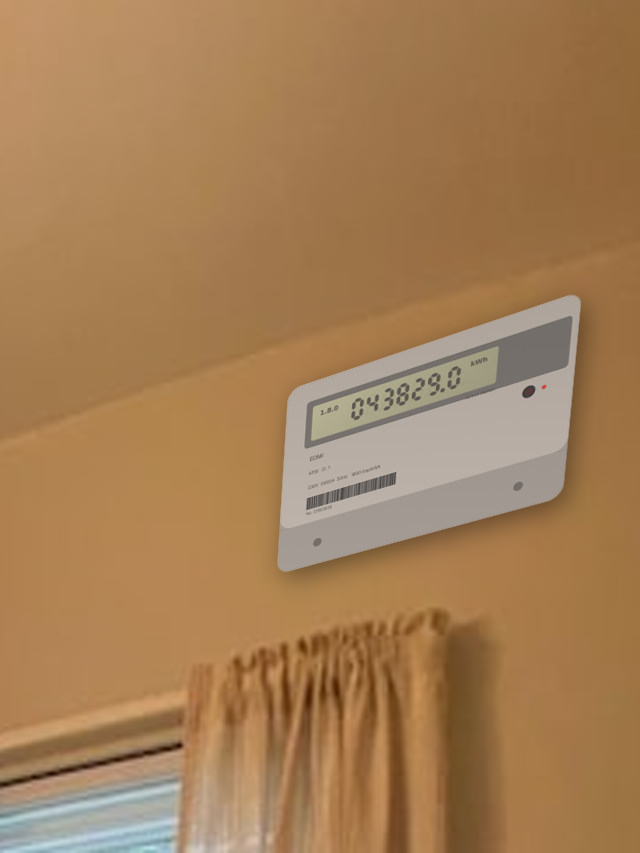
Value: 43829.0 (kWh)
